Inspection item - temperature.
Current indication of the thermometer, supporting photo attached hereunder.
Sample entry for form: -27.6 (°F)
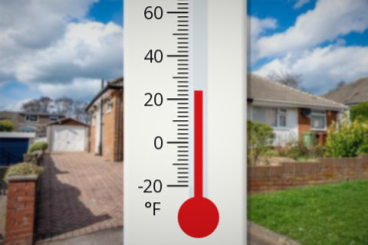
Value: 24 (°F)
